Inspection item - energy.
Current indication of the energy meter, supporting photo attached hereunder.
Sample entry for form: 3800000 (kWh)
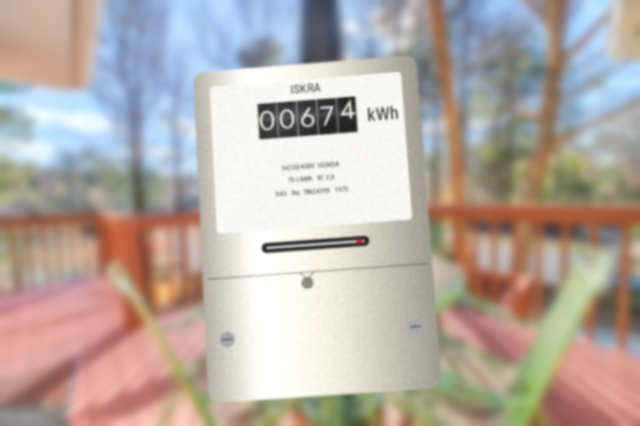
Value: 674 (kWh)
